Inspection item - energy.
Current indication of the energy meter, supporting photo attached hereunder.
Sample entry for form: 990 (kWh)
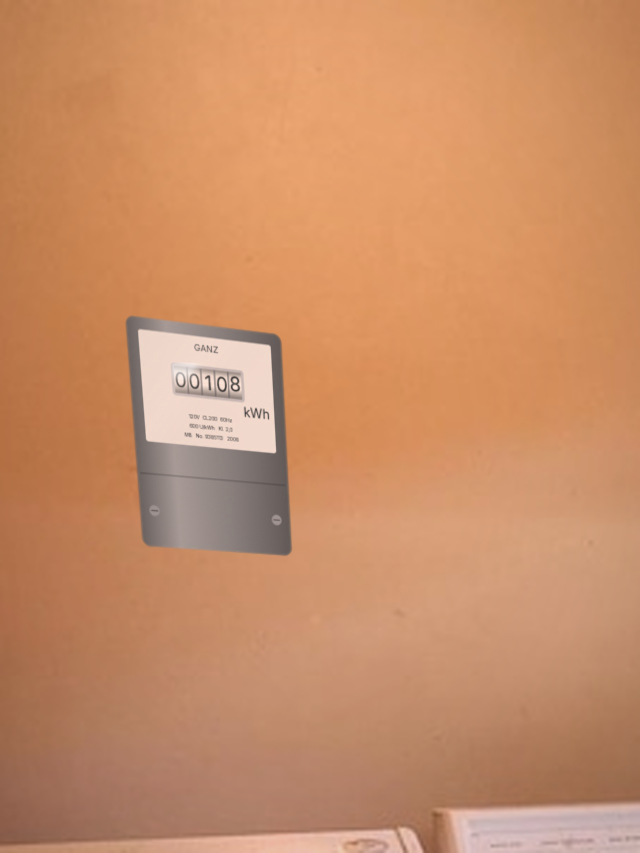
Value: 108 (kWh)
